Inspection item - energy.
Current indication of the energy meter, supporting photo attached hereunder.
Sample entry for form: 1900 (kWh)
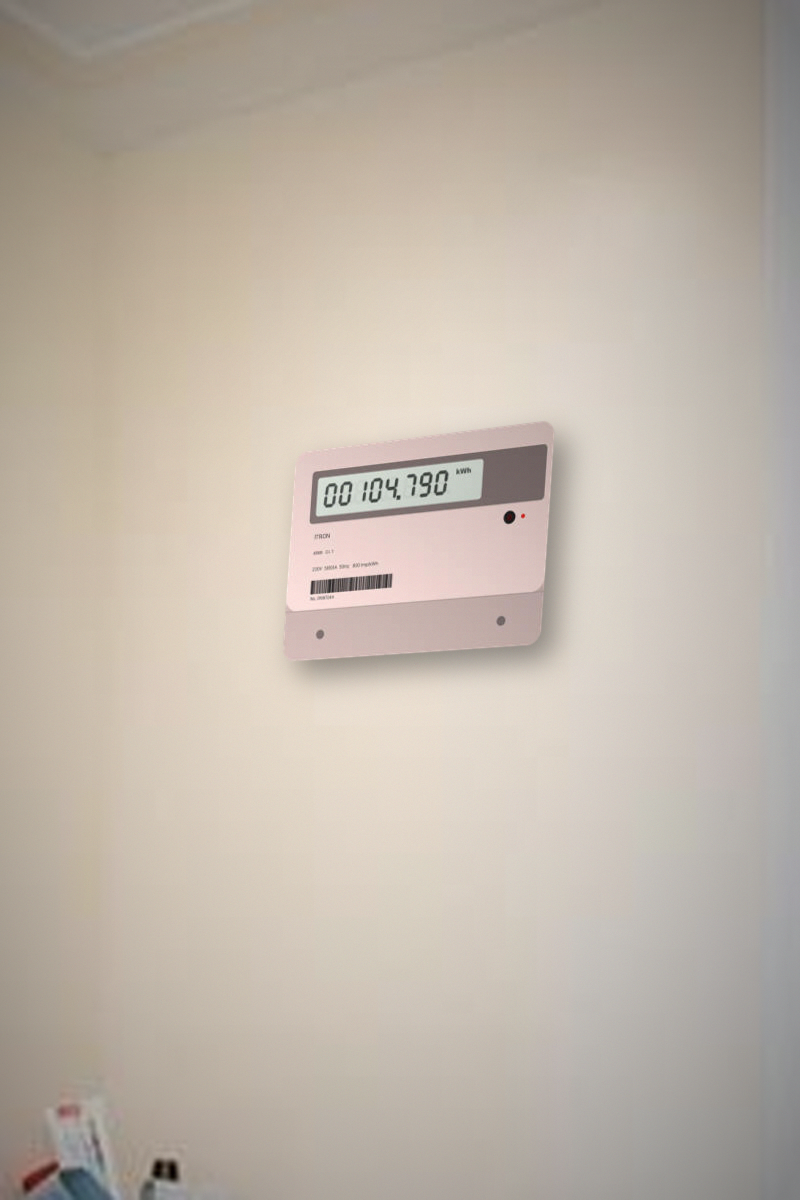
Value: 104.790 (kWh)
